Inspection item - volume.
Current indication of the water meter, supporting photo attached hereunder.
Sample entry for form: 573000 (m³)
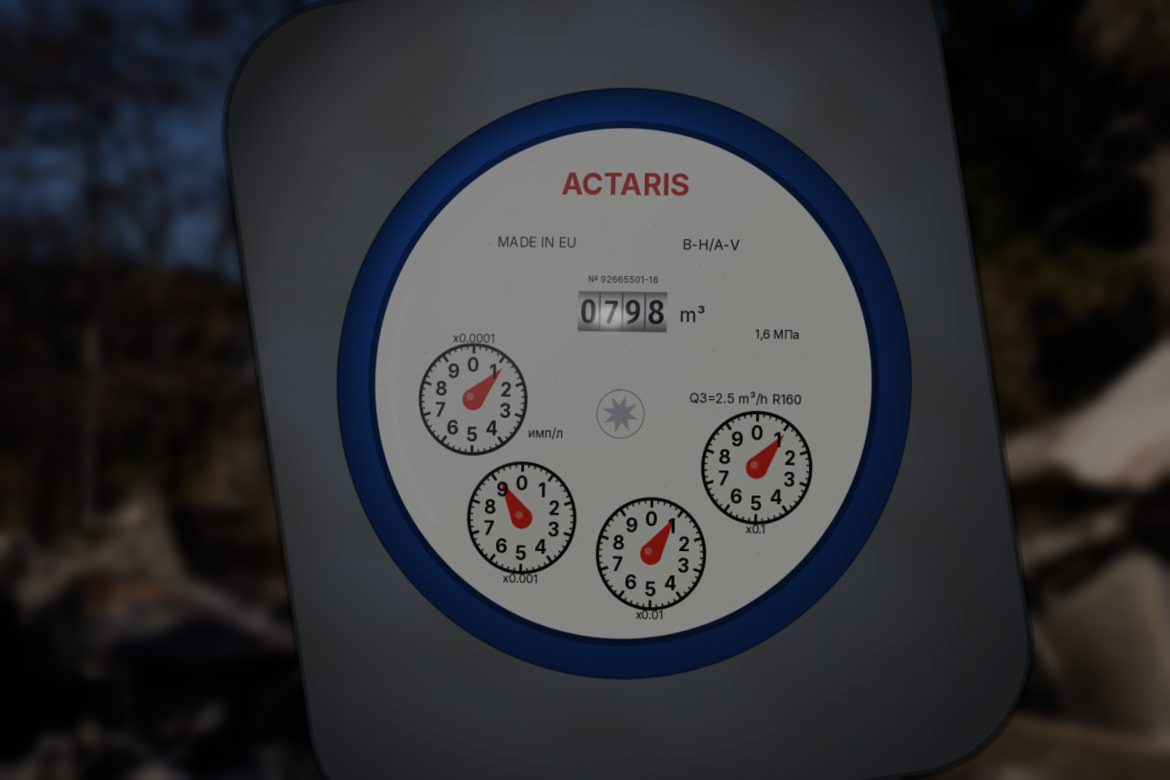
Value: 798.1091 (m³)
